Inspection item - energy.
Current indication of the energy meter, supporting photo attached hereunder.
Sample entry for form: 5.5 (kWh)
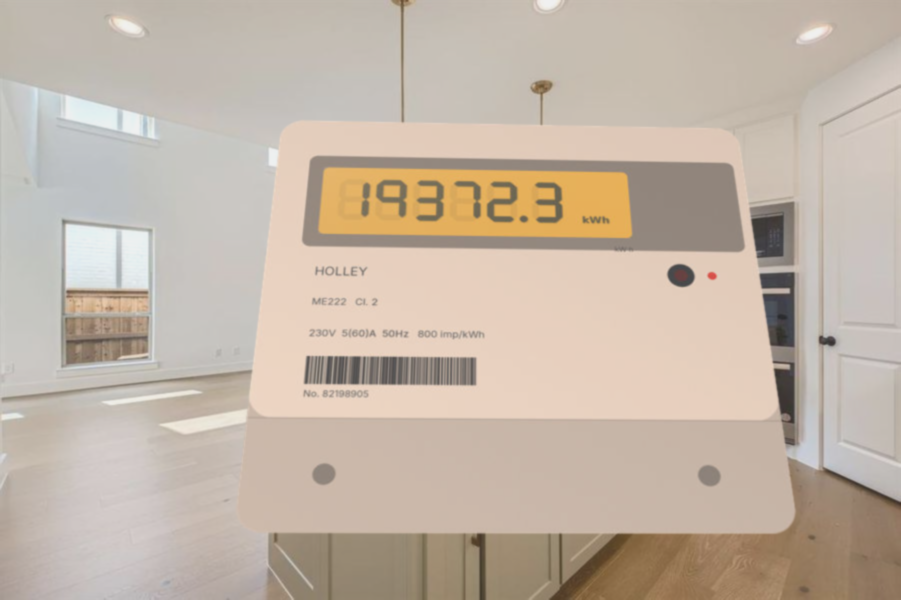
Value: 19372.3 (kWh)
